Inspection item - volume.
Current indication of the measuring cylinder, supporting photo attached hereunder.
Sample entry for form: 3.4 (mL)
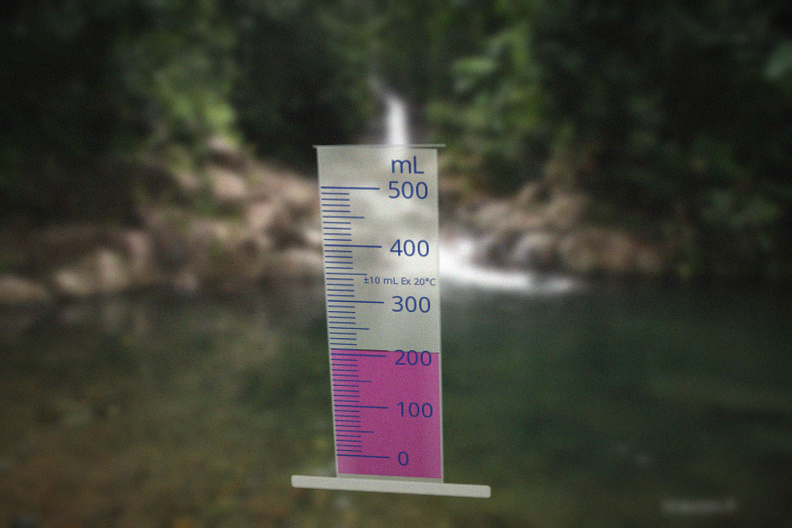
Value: 210 (mL)
